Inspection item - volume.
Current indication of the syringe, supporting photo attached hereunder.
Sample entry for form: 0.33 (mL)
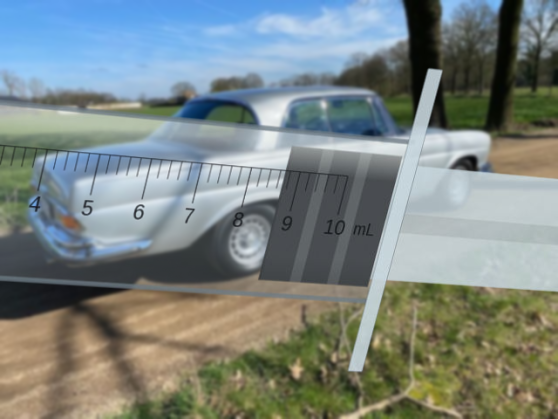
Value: 8.7 (mL)
